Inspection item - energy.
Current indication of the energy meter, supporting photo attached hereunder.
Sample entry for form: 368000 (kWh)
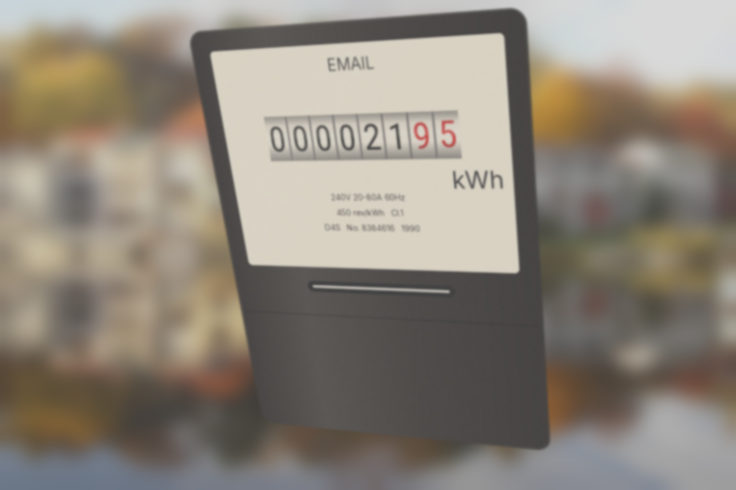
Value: 21.95 (kWh)
